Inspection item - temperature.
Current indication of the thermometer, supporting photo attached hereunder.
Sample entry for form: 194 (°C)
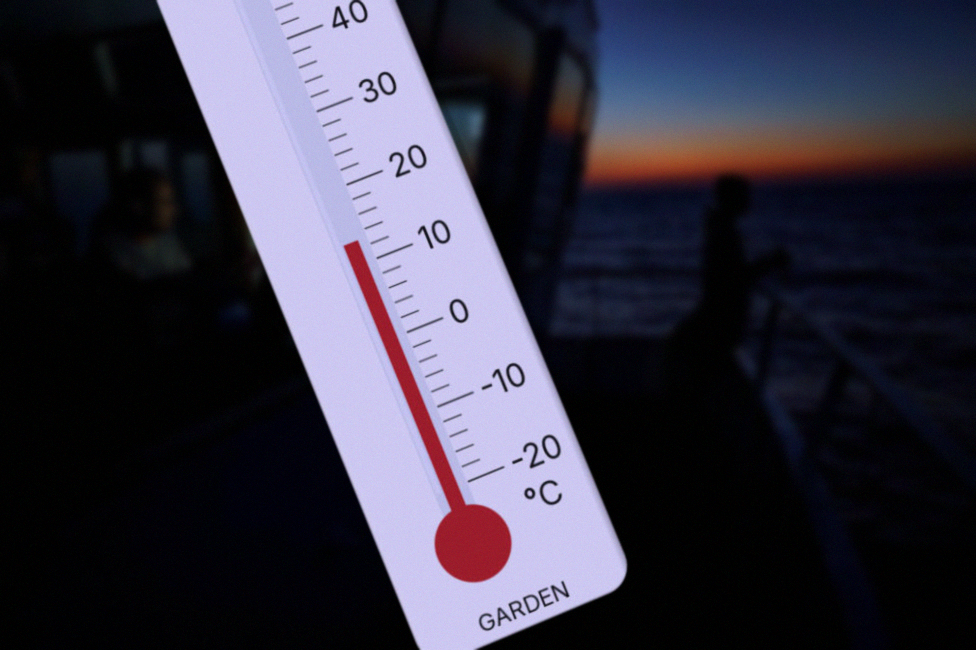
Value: 13 (°C)
